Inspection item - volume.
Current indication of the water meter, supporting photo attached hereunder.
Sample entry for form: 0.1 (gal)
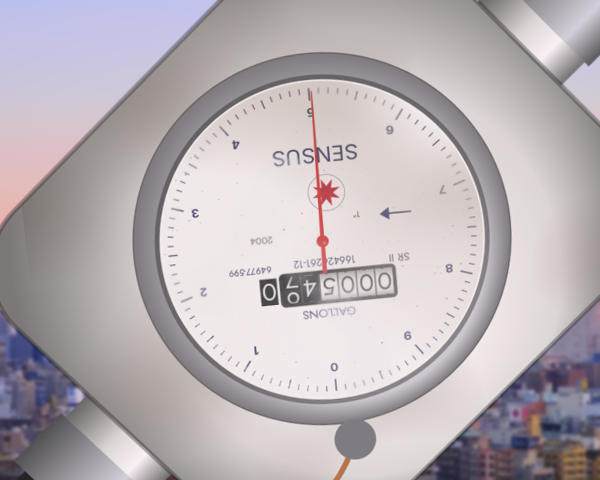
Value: 5465.0 (gal)
